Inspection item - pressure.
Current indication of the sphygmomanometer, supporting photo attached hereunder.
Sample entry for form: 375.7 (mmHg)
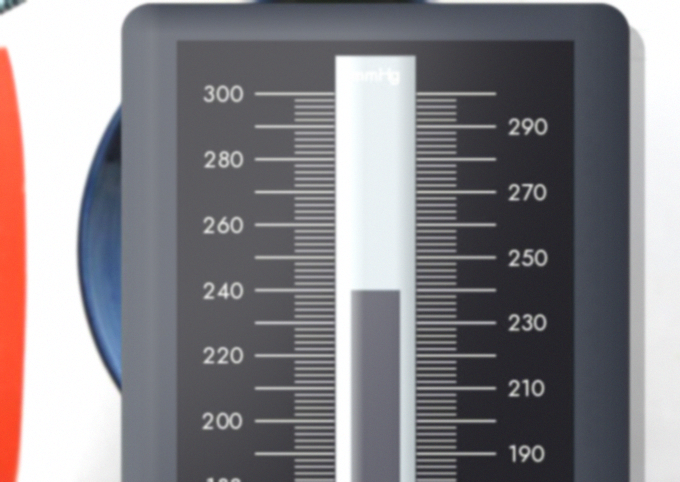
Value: 240 (mmHg)
